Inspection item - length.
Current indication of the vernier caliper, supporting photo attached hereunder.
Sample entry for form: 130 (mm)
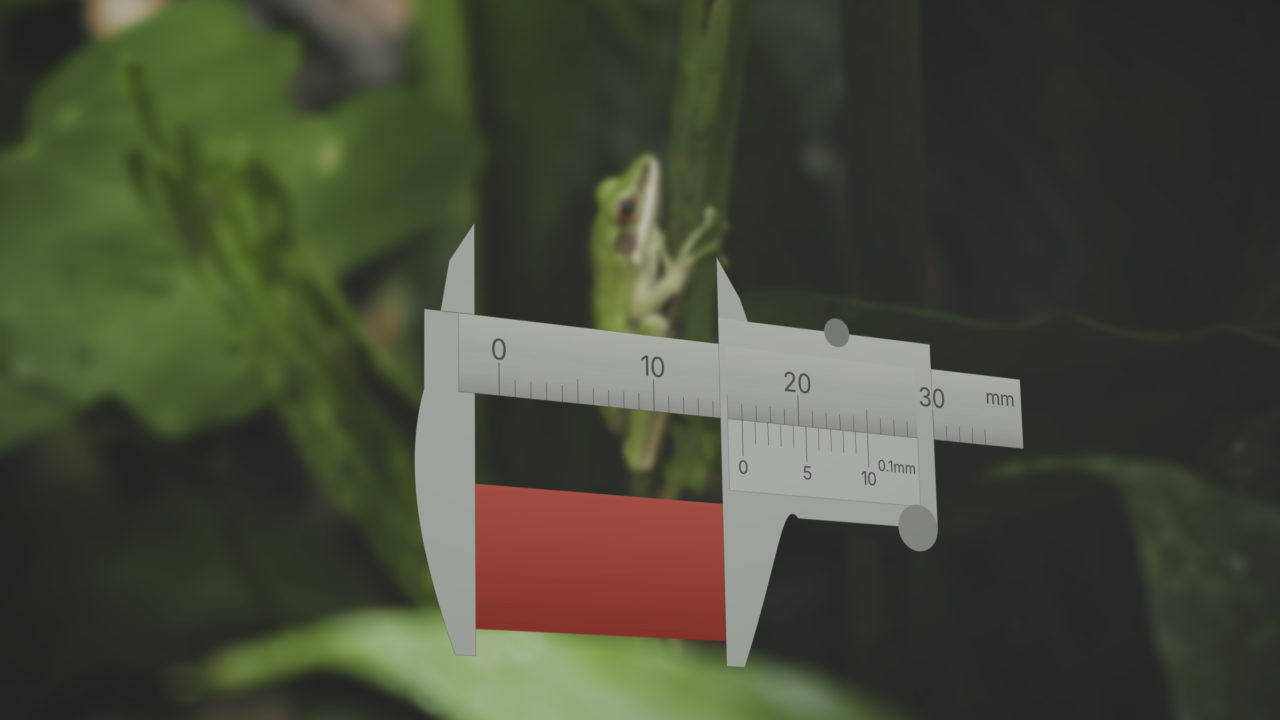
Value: 16.0 (mm)
